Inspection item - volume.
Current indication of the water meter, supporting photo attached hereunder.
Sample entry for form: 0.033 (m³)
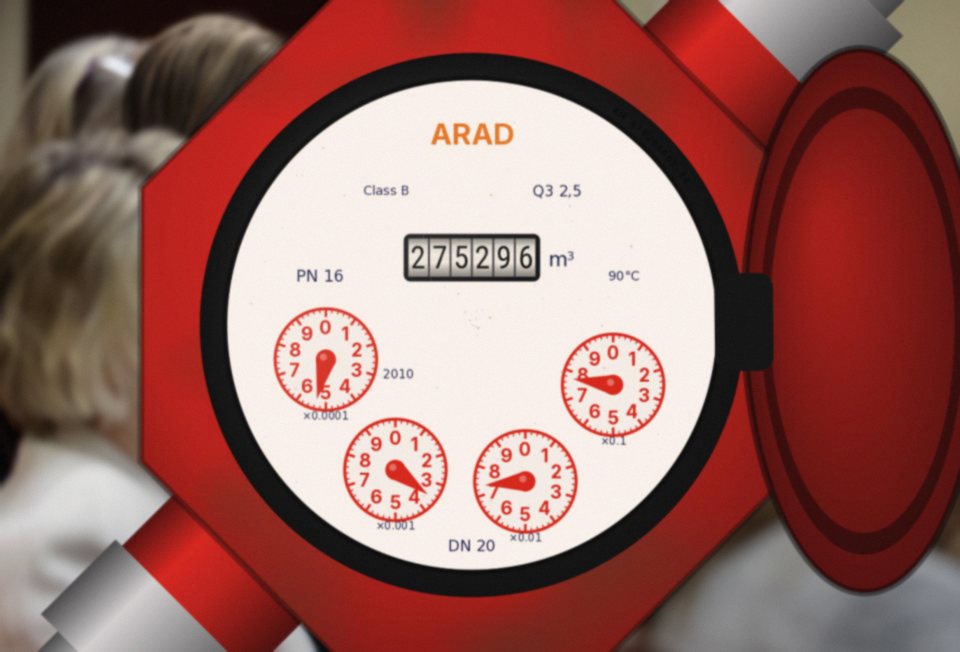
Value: 275296.7735 (m³)
